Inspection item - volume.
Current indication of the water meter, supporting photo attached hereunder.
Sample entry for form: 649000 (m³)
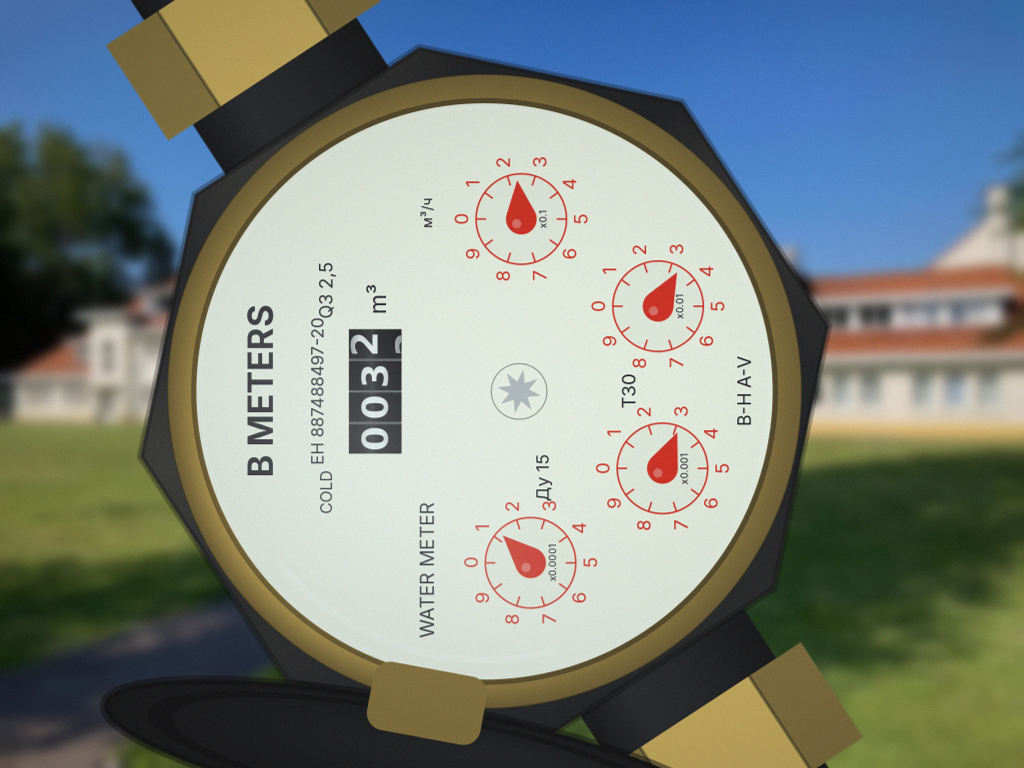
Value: 32.2331 (m³)
